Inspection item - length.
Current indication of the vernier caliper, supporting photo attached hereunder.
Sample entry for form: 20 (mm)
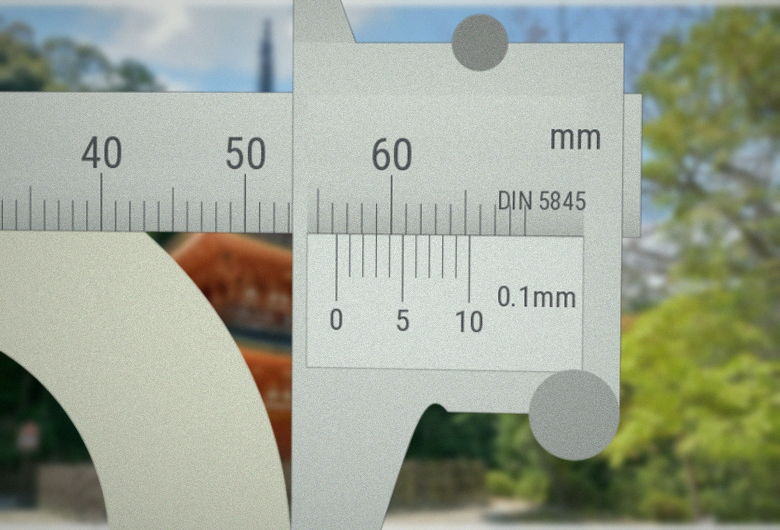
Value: 56.3 (mm)
